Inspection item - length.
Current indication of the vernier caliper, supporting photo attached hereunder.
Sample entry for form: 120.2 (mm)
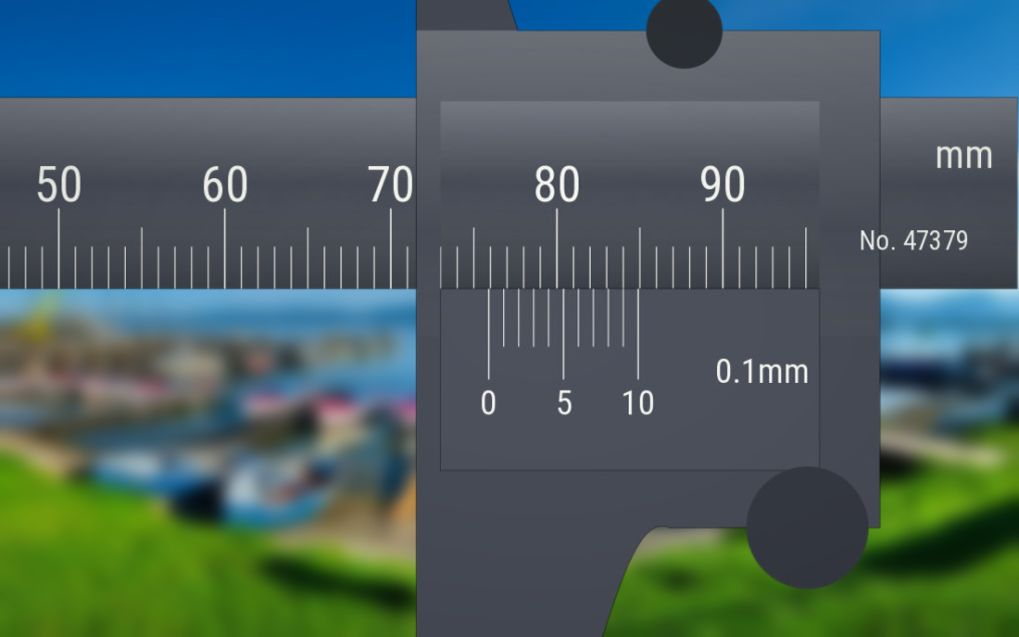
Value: 75.9 (mm)
